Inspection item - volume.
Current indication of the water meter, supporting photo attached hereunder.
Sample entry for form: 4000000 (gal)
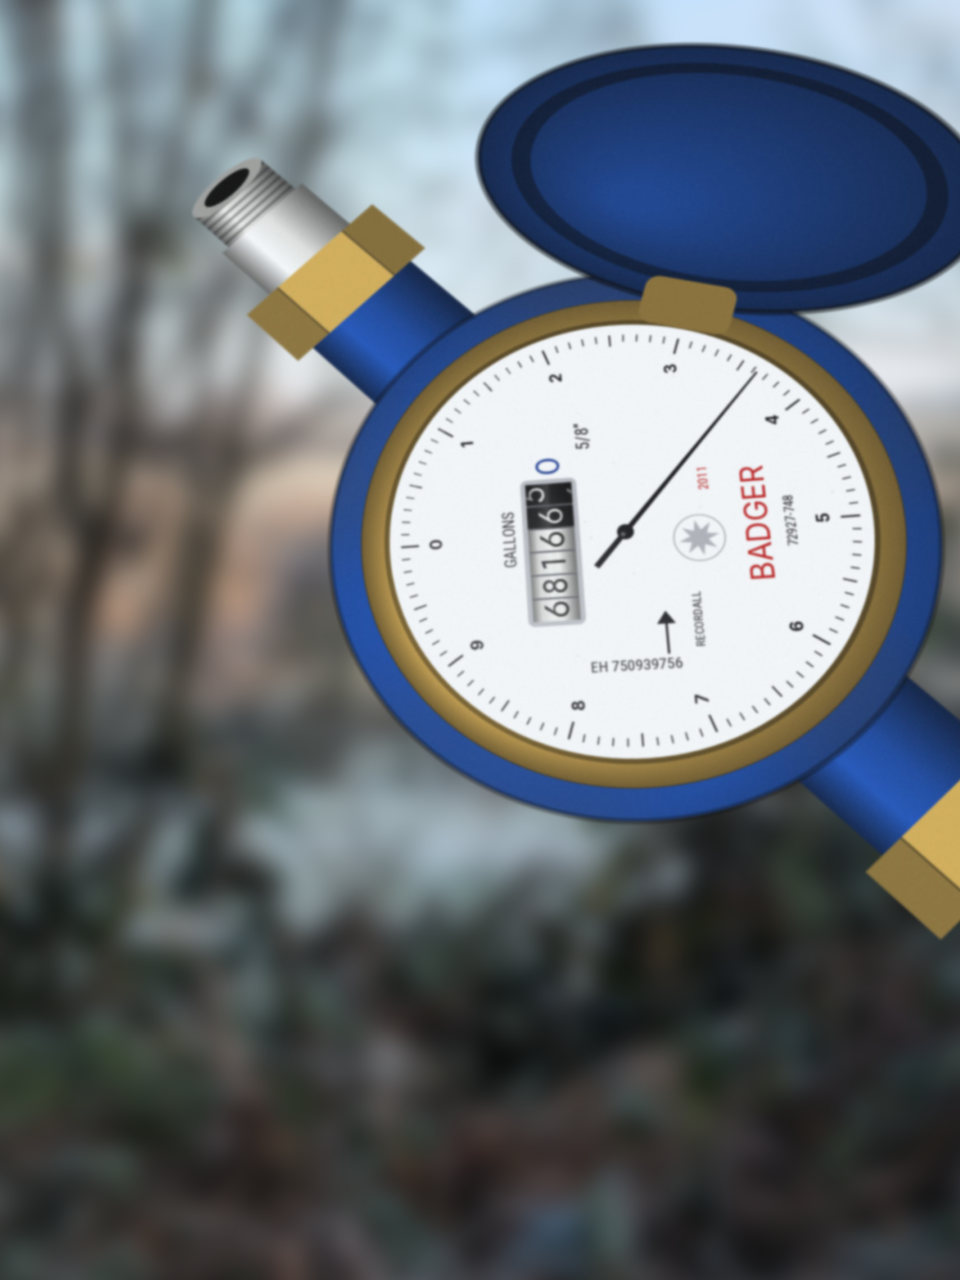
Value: 6816653.6 (gal)
